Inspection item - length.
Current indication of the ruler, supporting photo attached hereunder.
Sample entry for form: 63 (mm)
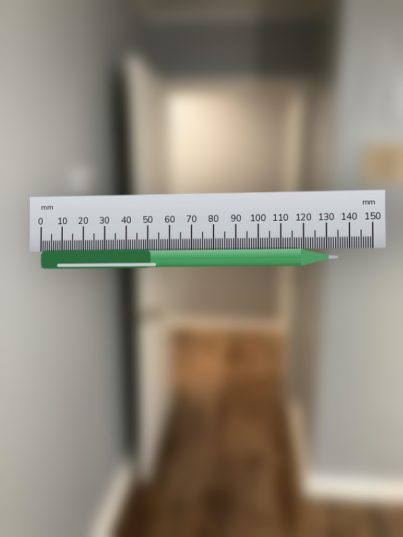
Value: 135 (mm)
